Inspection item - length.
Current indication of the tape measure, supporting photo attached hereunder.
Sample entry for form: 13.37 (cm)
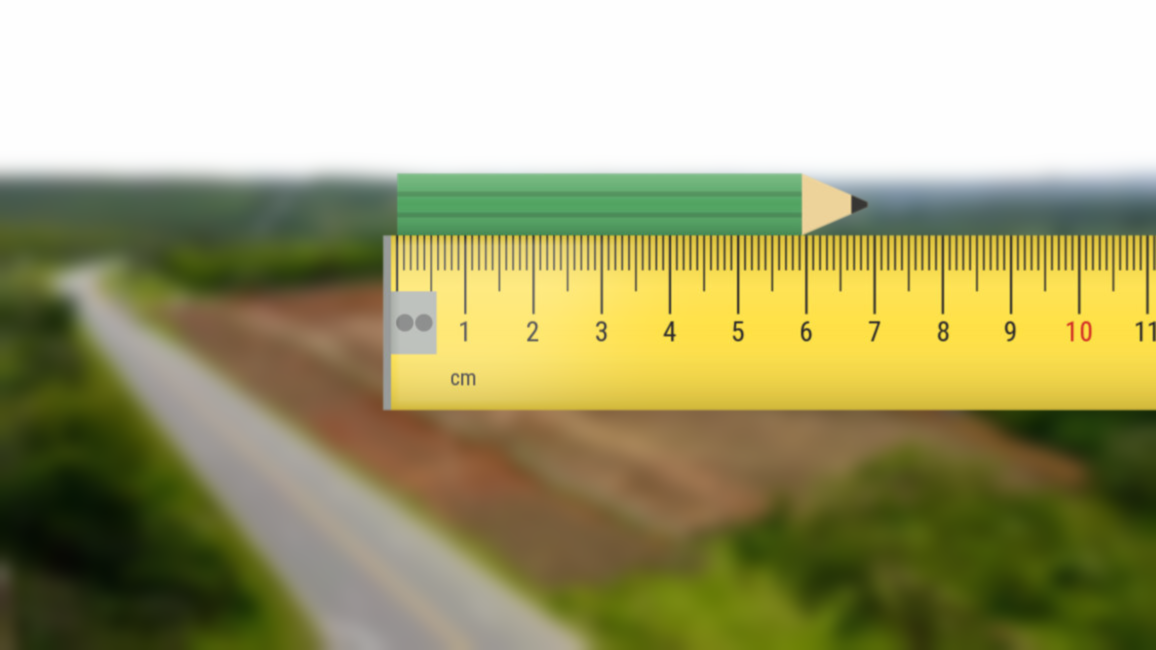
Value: 6.9 (cm)
